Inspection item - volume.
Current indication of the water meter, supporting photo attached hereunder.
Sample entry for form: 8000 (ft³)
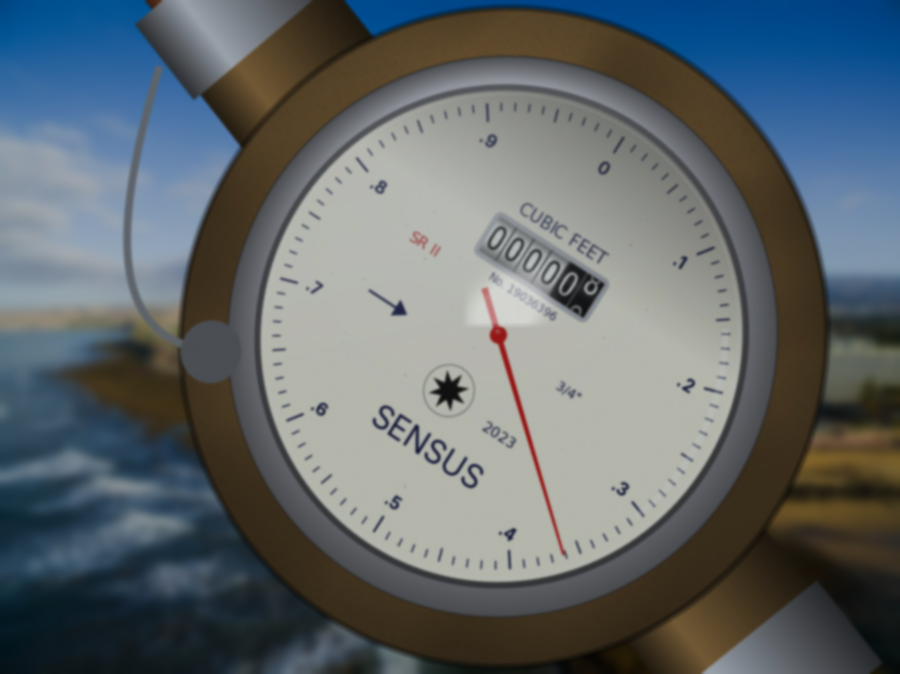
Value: 8.36 (ft³)
